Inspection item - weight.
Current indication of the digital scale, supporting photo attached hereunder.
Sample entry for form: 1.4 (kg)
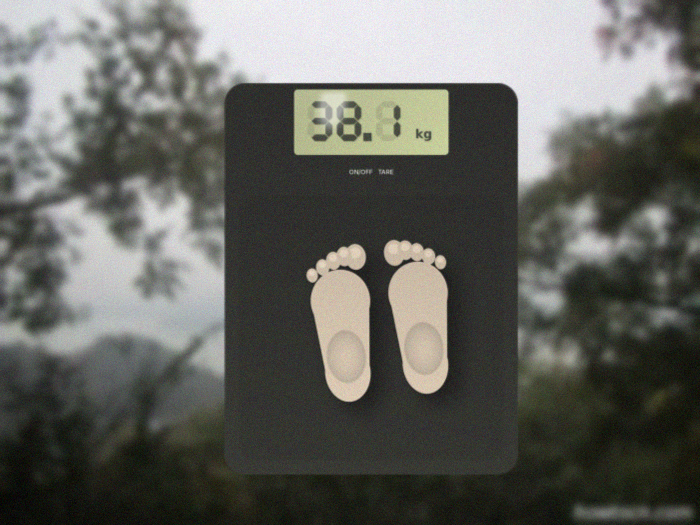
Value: 38.1 (kg)
